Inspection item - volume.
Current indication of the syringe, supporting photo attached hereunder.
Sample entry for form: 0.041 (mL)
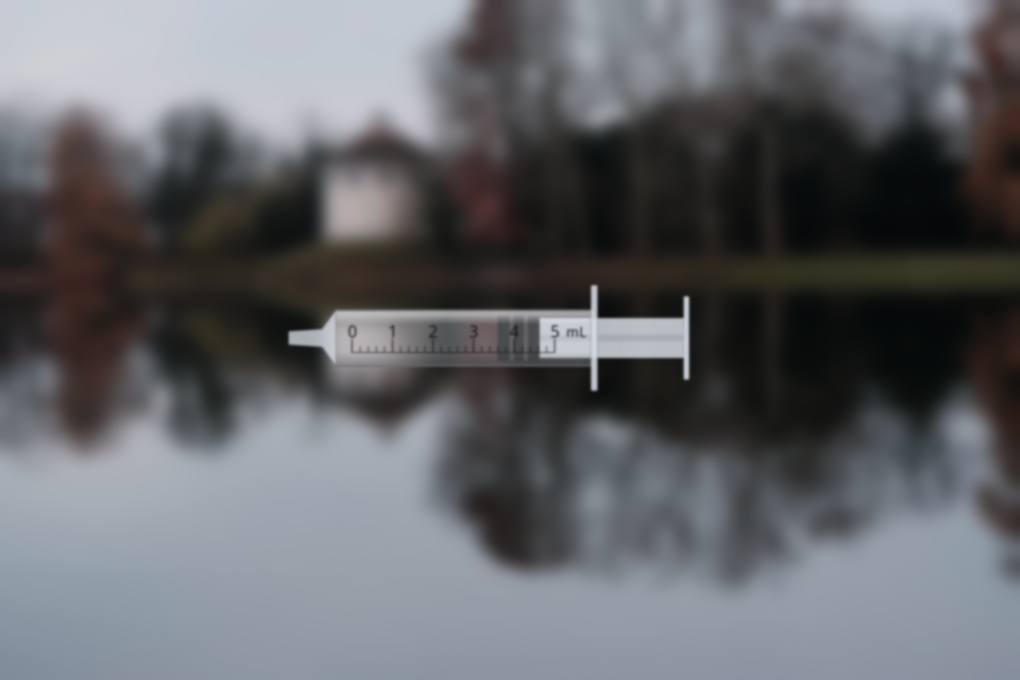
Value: 3.6 (mL)
